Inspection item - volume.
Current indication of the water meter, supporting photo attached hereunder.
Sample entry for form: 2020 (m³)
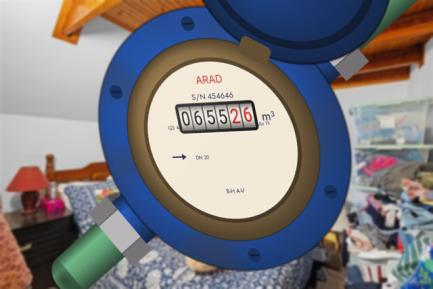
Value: 655.26 (m³)
